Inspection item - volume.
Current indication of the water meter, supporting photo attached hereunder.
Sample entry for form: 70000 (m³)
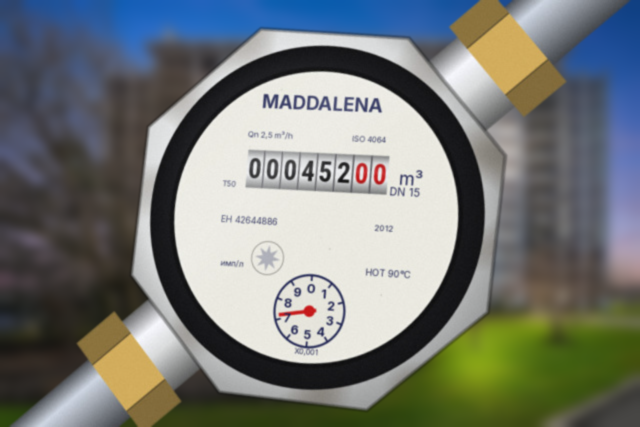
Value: 452.007 (m³)
